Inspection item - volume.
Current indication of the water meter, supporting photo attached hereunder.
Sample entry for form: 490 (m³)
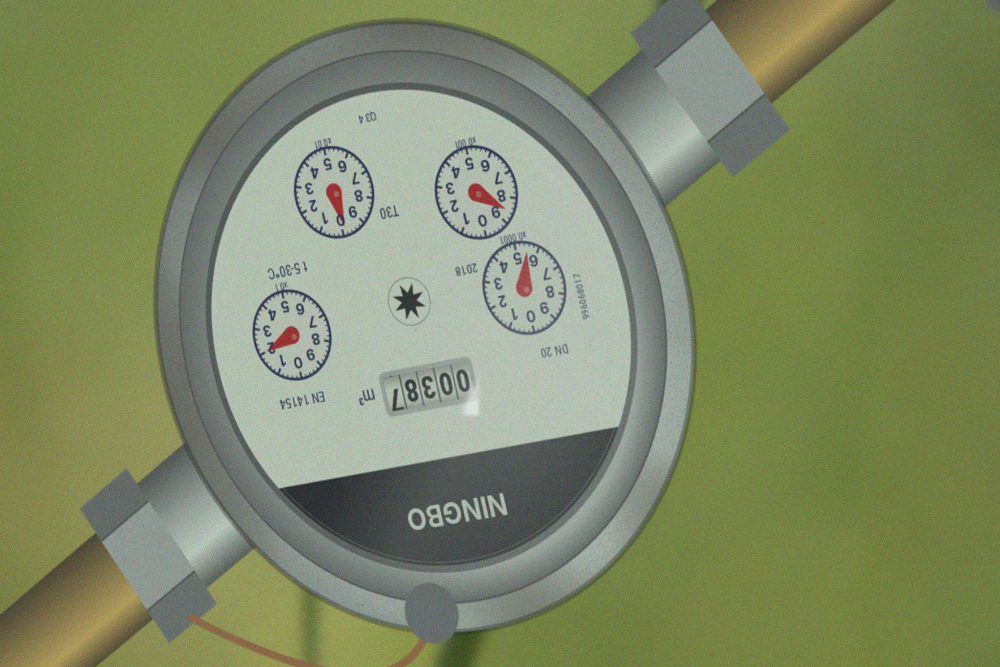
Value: 387.1985 (m³)
